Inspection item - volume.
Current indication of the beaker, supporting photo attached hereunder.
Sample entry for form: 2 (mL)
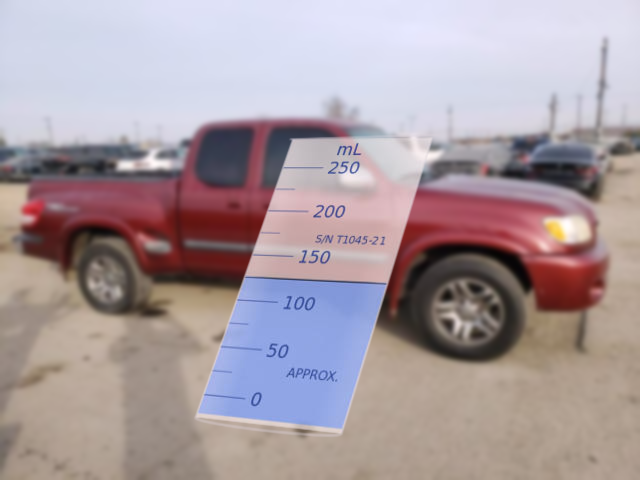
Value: 125 (mL)
